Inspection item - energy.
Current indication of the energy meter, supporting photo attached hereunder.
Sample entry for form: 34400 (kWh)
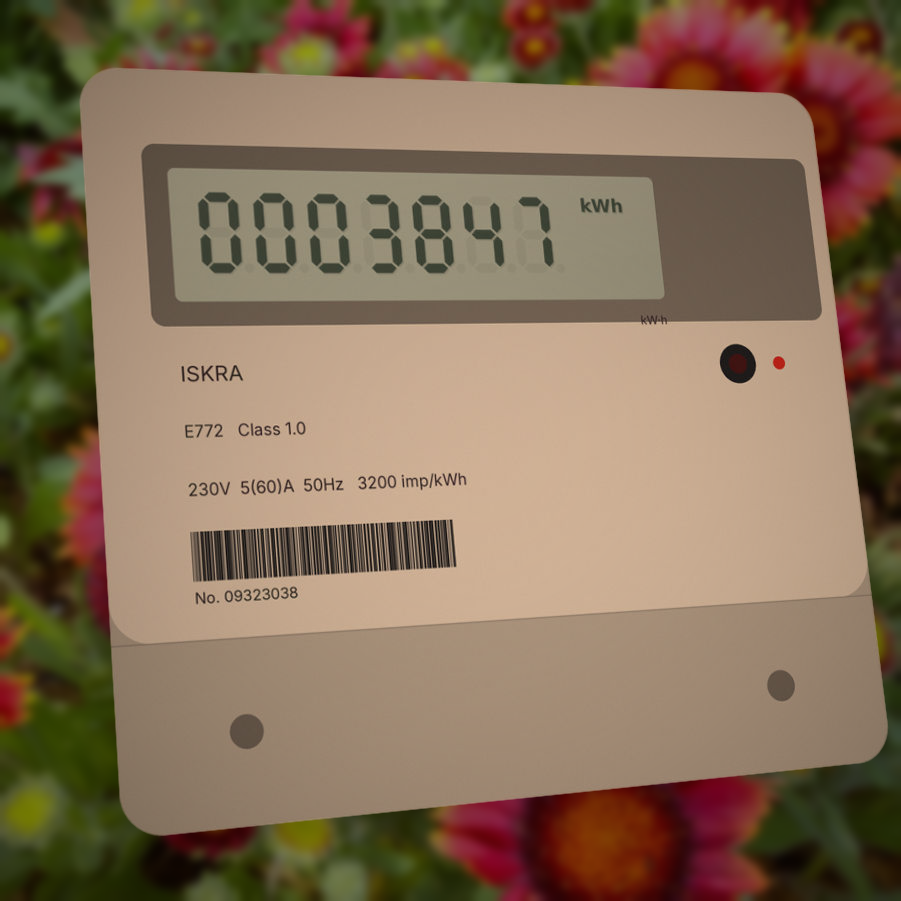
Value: 3847 (kWh)
